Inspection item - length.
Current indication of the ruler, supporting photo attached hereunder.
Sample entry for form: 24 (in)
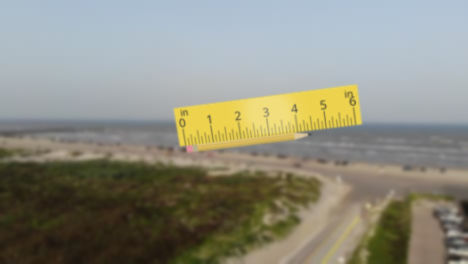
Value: 4.5 (in)
